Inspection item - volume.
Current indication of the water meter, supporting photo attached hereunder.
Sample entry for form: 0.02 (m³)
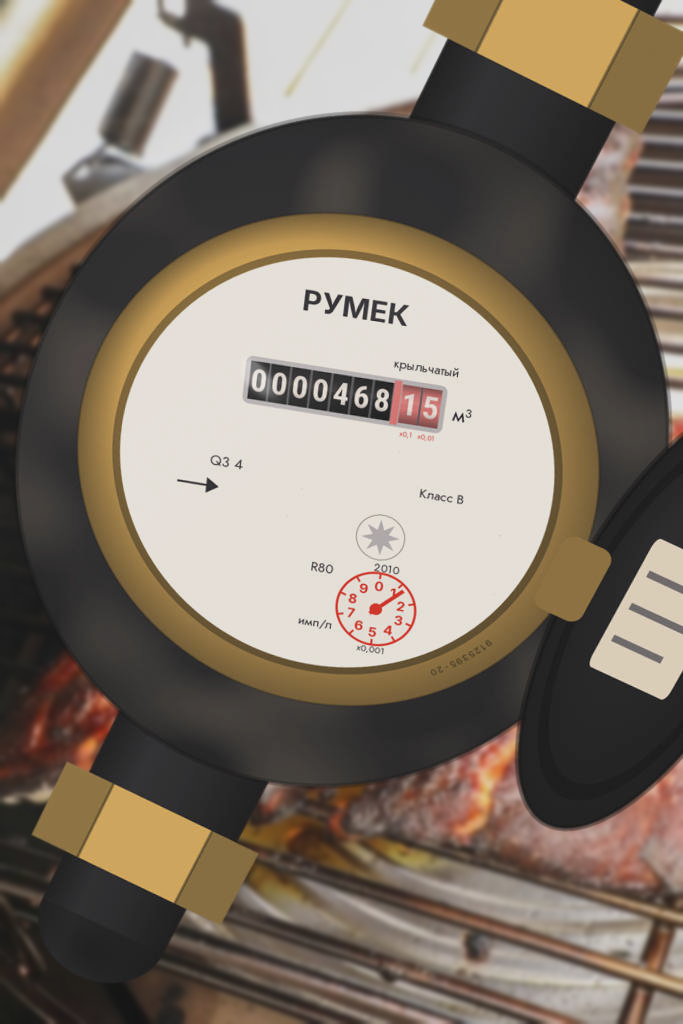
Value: 468.151 (m³)
